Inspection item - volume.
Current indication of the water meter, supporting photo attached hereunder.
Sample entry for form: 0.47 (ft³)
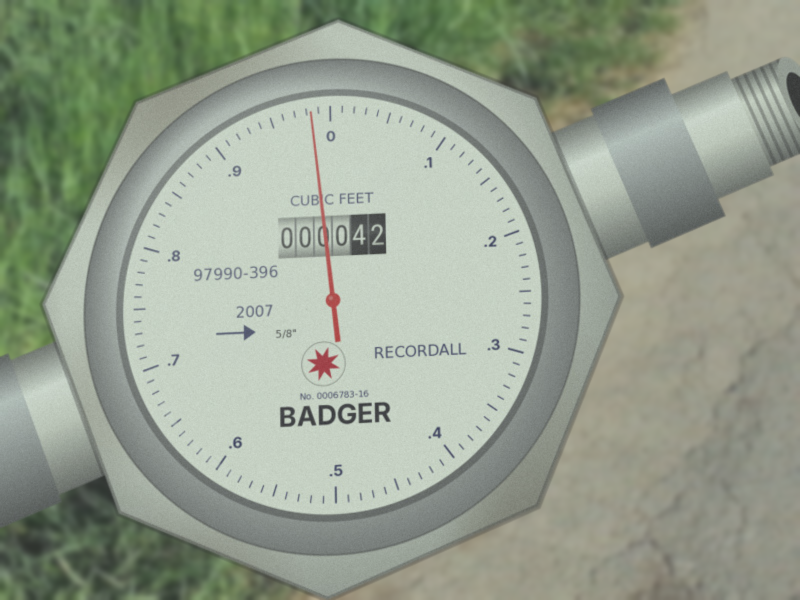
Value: 41.98 (ft³)
